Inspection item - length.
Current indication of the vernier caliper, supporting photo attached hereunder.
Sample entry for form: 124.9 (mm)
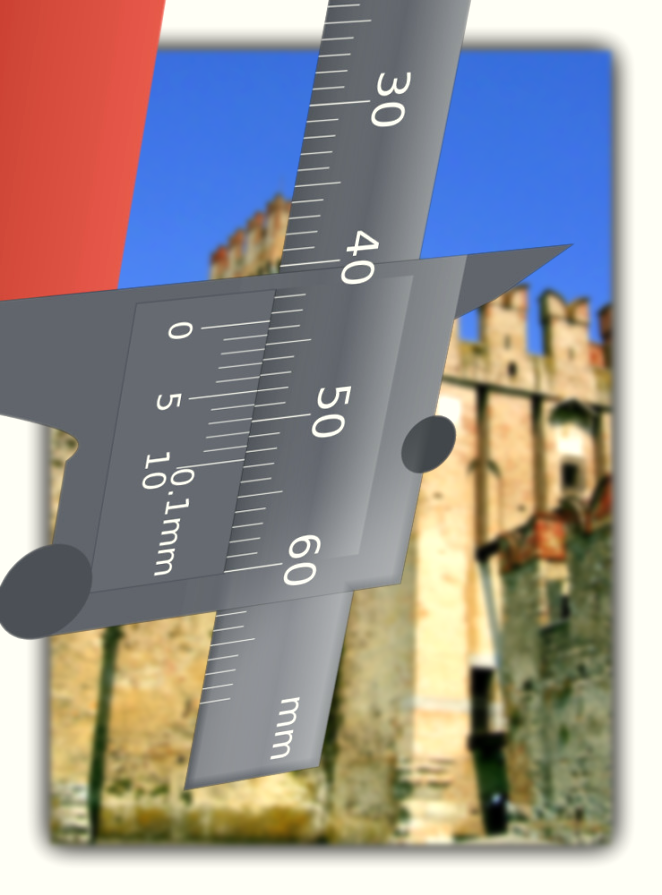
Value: 43.5 (mm)
